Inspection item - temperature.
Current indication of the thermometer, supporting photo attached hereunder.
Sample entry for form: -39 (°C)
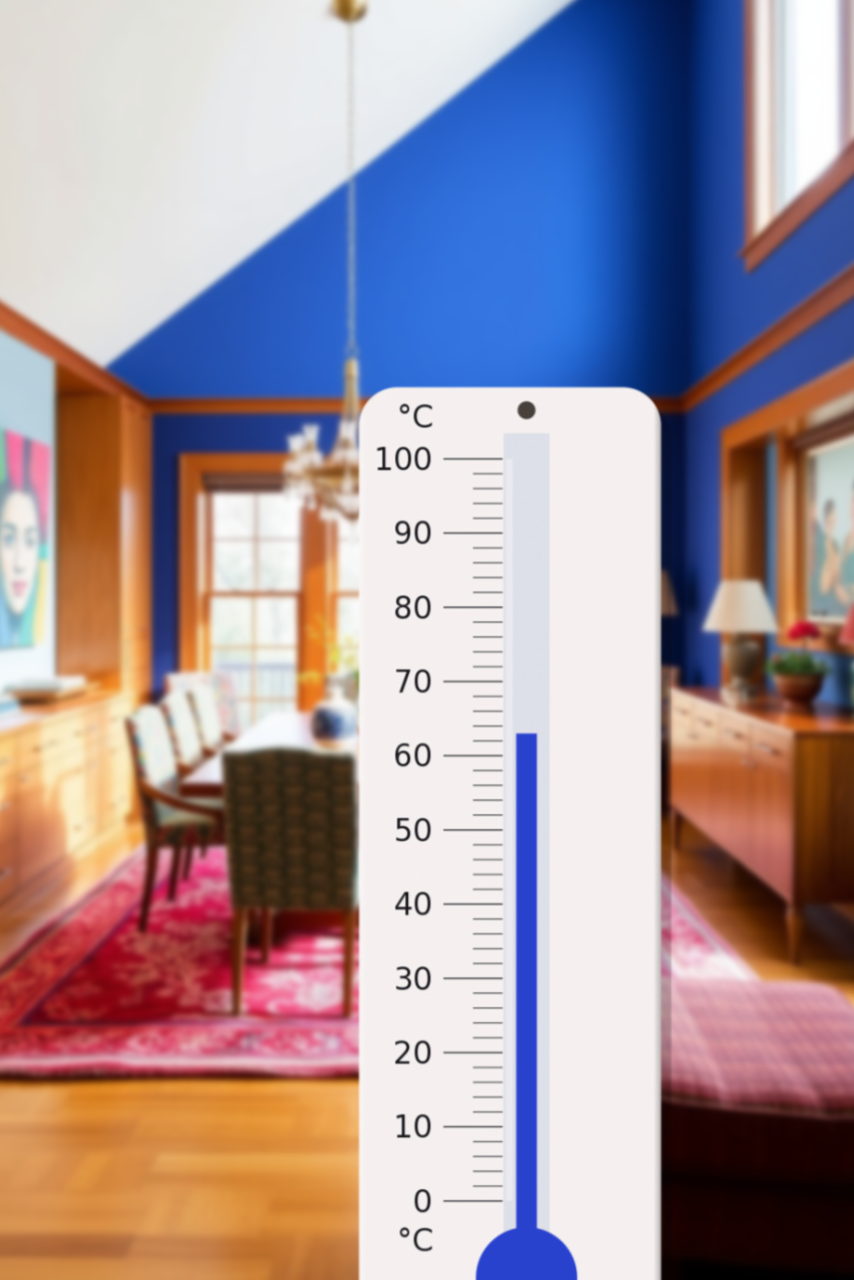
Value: 63 (°C)
